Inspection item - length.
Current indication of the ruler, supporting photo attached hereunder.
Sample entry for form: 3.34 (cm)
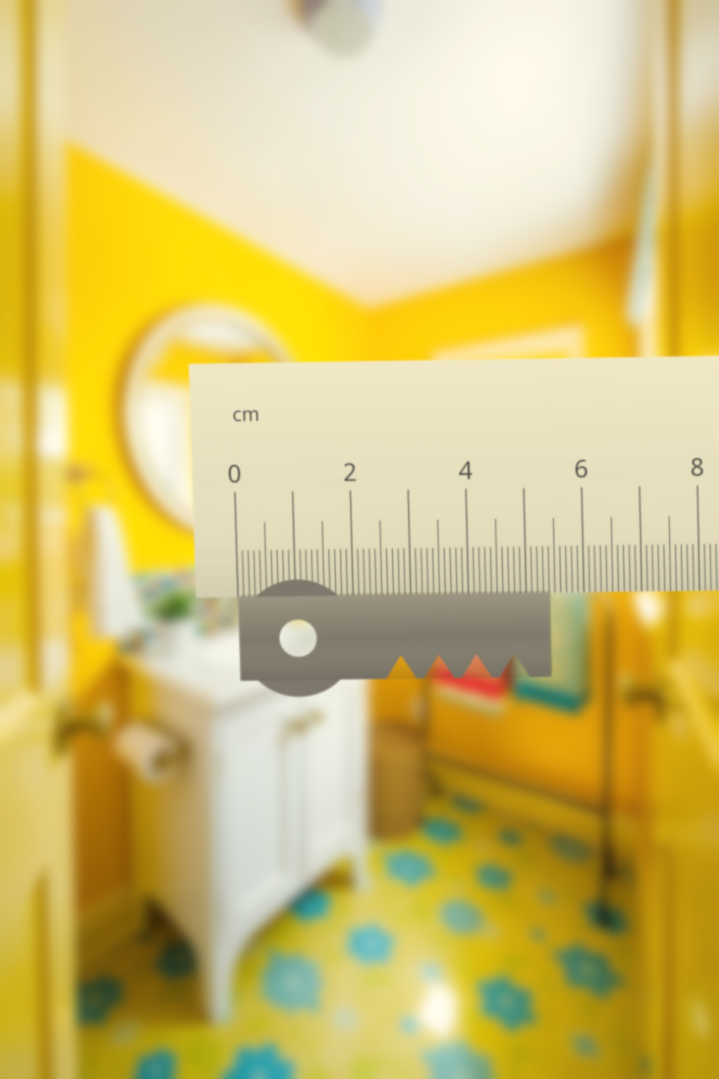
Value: 5.4 (cm)
